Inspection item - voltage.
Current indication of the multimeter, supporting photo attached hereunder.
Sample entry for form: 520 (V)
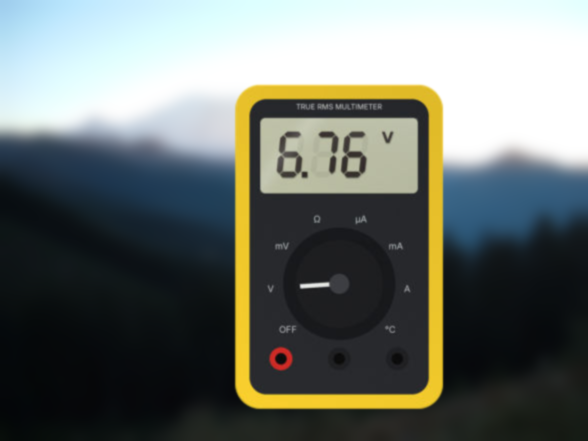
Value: 6.76 (V)
